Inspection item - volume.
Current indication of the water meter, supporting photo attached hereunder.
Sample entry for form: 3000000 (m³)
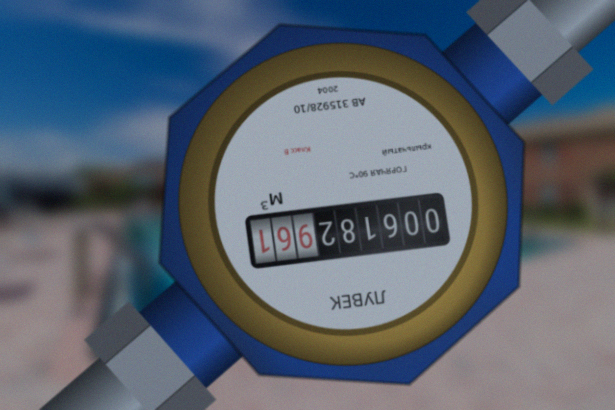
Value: 6182.961 (m³)
